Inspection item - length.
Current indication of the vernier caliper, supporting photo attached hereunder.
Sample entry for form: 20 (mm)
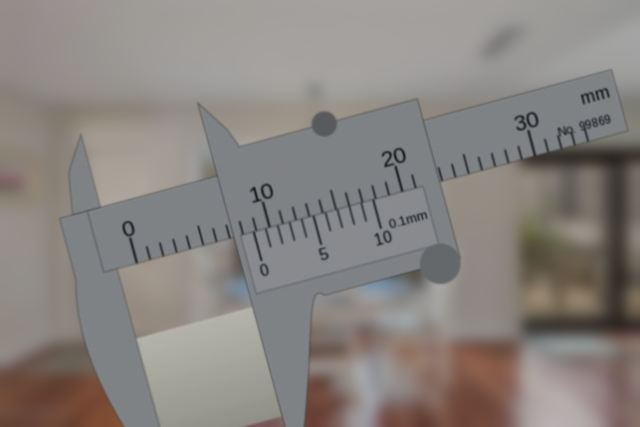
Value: 8.8 (mm)
